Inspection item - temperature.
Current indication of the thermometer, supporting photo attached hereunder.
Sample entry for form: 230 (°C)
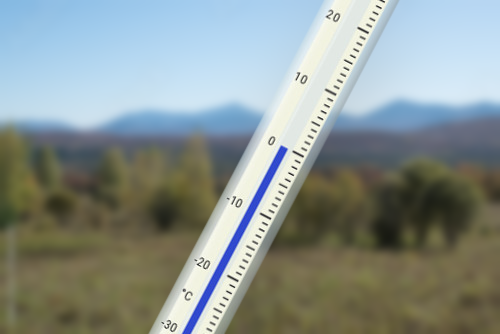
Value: 0 (°C)
